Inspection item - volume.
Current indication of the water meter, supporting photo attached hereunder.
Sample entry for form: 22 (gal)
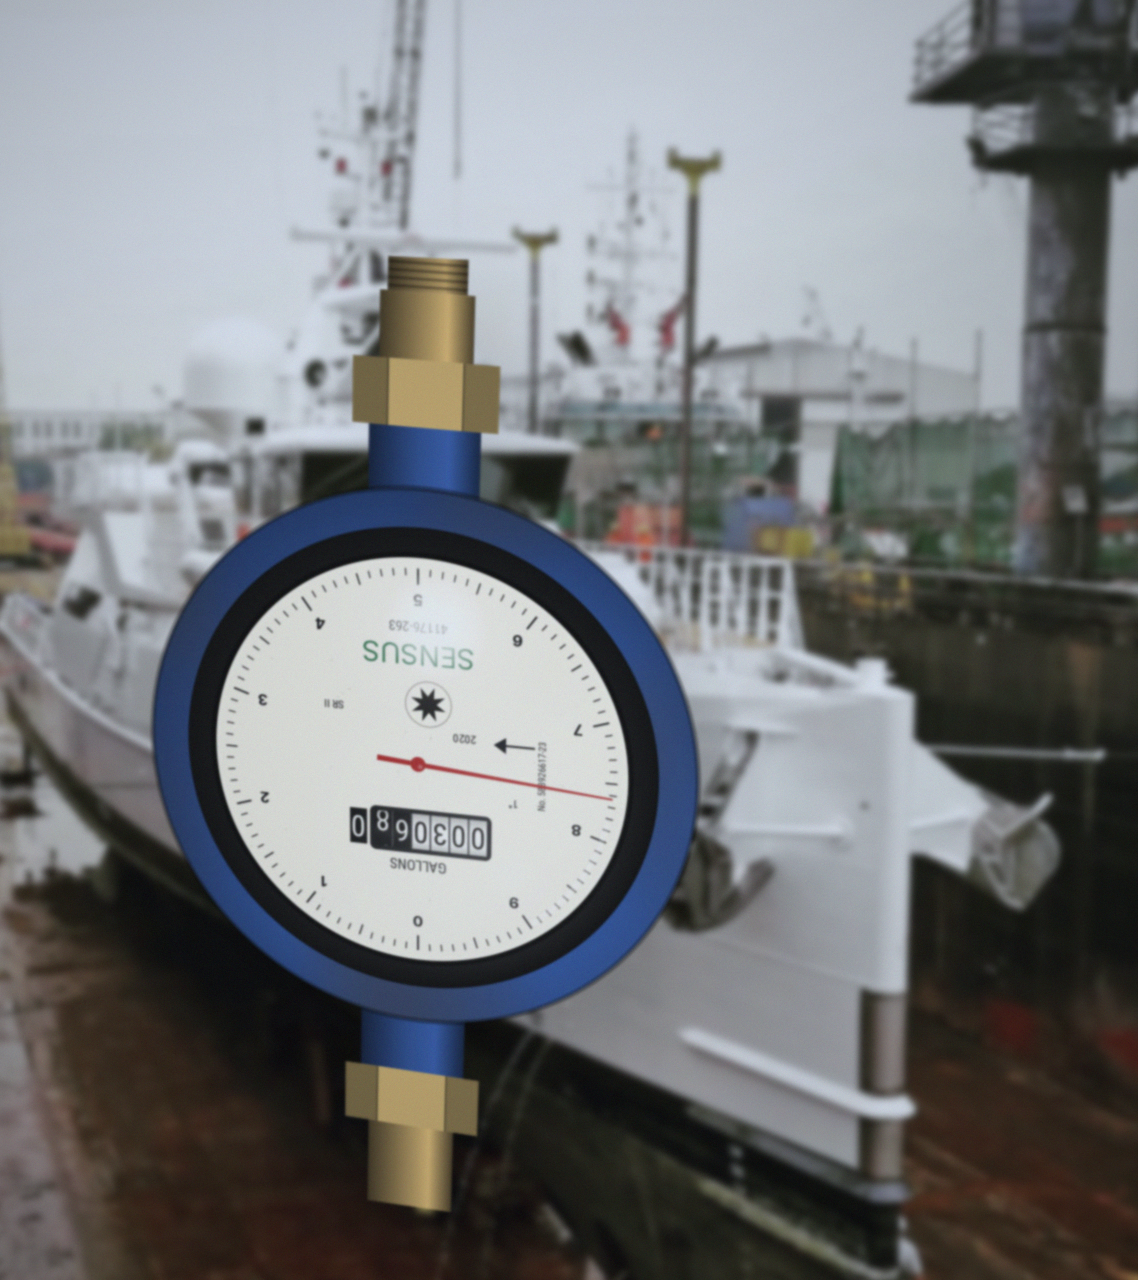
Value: 30677.6 (gal)
